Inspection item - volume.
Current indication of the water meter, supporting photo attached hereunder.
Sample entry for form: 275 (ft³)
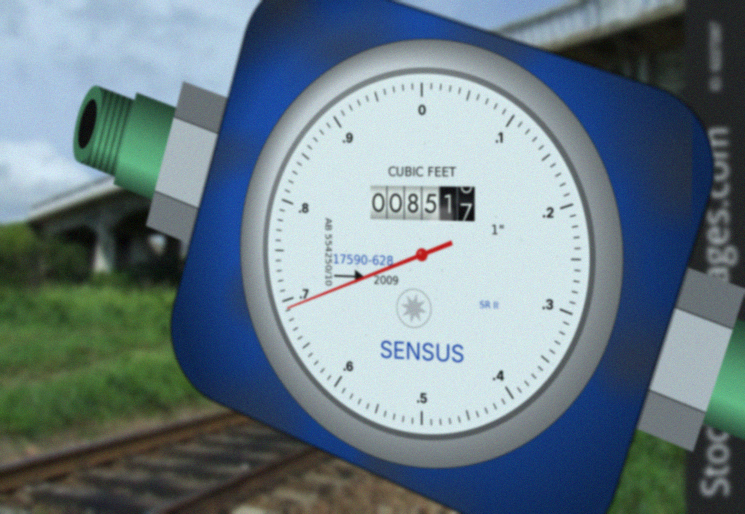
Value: 8516.69 (ft³)
